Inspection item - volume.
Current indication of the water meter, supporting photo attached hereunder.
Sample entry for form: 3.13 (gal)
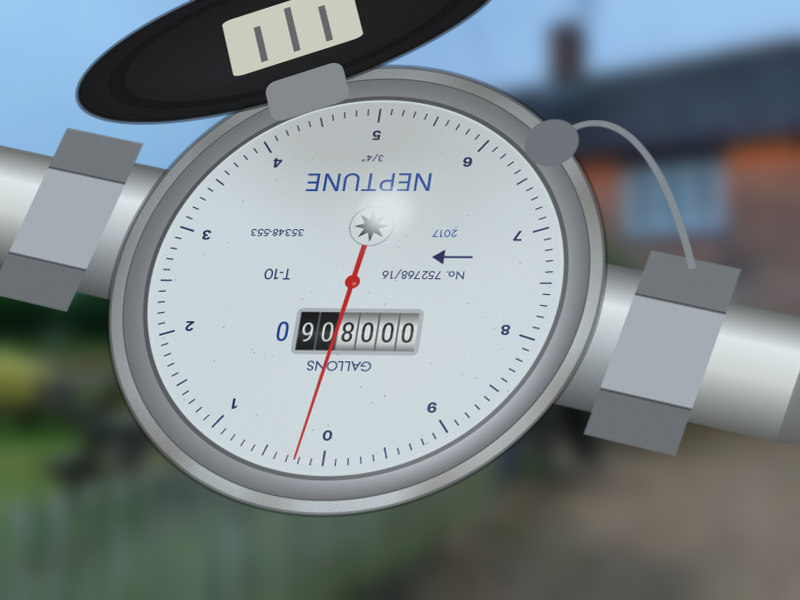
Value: 8060.2 (gal)
